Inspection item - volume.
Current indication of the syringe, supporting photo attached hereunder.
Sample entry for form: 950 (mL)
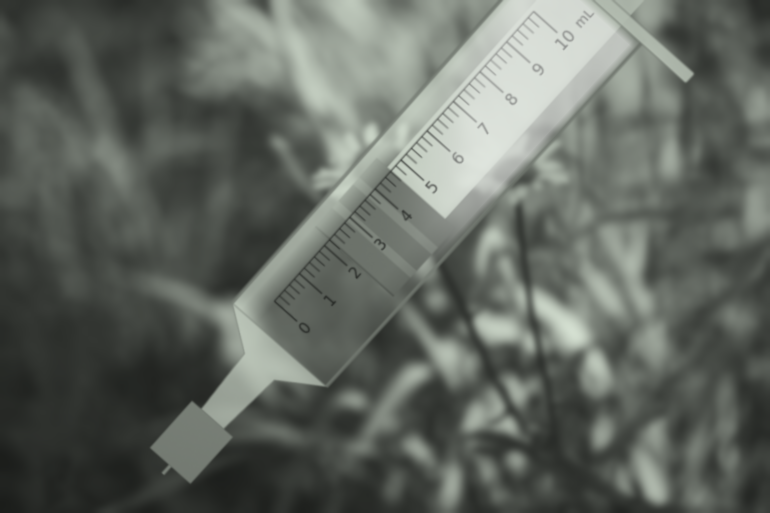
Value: 2.2 (mL)
